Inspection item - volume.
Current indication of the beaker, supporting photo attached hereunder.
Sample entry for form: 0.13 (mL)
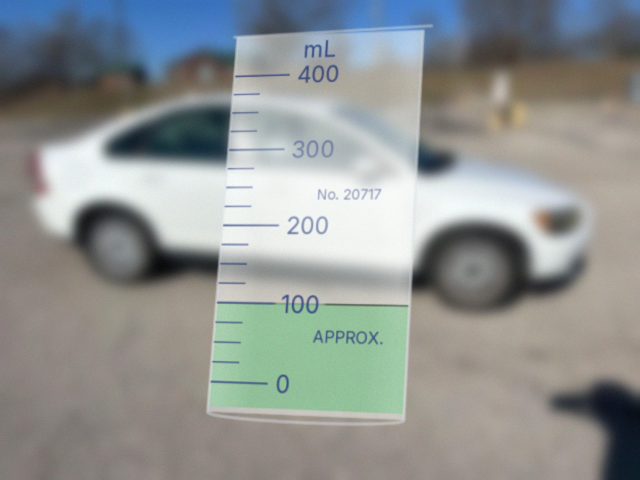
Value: 100 (mL)
